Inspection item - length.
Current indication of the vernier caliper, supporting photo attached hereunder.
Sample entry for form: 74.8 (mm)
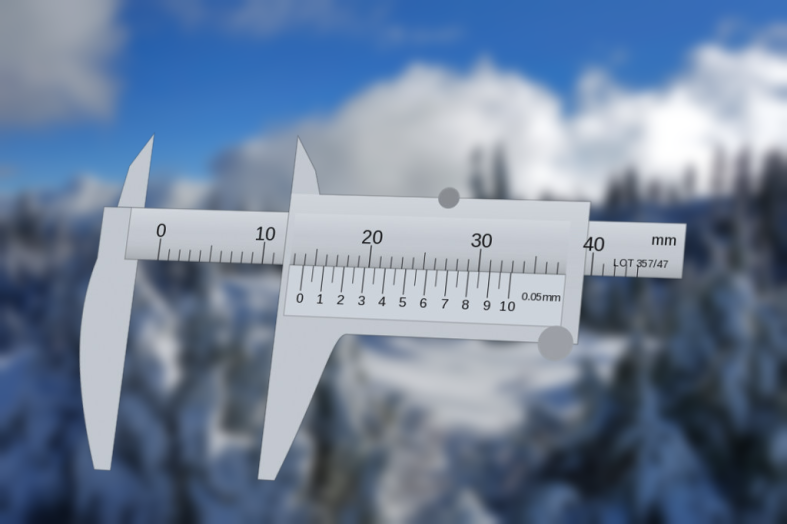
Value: 13.9 (mm)
